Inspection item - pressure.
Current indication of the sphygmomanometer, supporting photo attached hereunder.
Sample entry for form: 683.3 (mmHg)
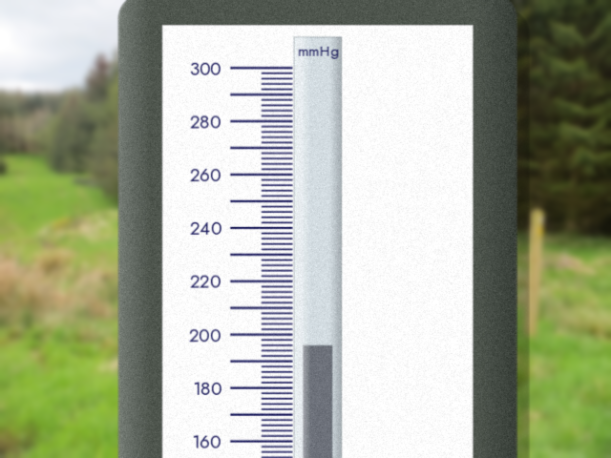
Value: 196 (mmHg)
